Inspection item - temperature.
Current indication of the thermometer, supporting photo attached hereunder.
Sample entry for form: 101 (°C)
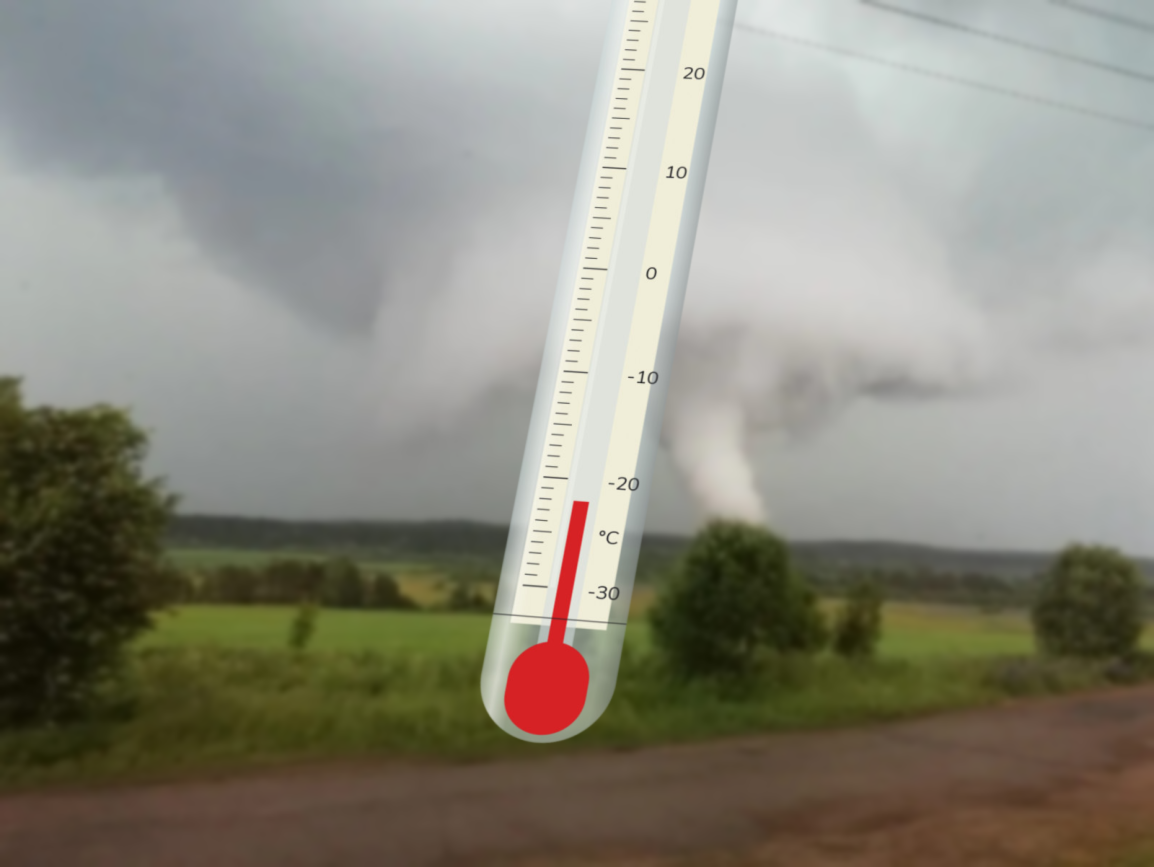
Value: -22 (°C)
